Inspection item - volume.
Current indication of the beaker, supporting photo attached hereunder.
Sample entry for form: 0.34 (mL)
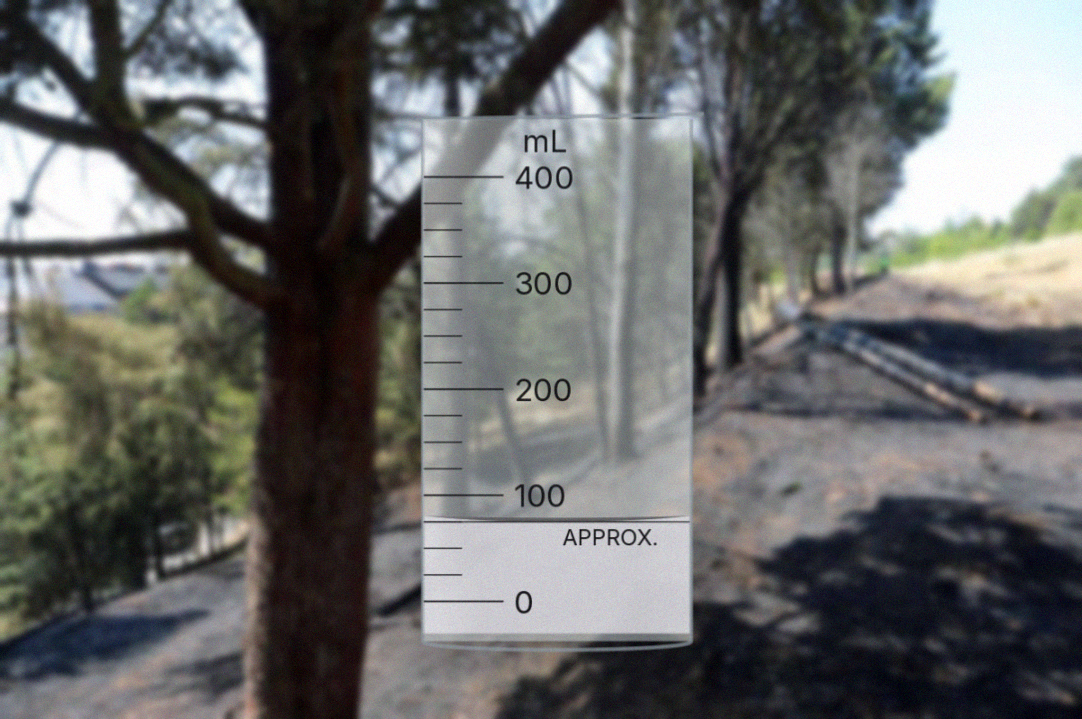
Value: 75 (mL)
